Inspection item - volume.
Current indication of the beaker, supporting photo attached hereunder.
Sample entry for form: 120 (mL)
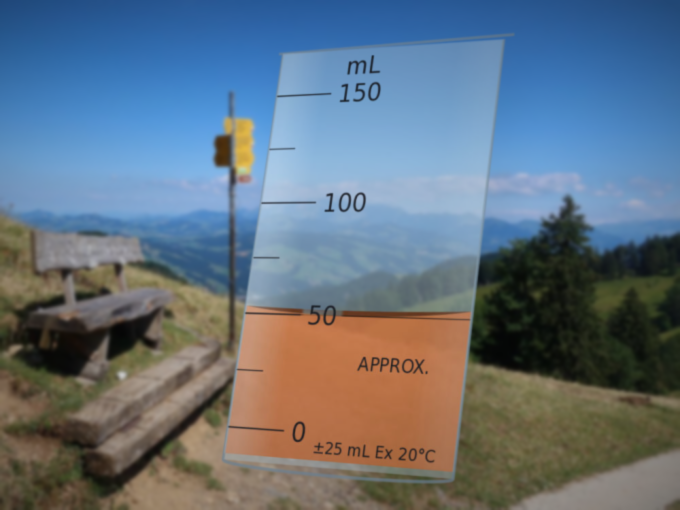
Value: 50 (mL)
